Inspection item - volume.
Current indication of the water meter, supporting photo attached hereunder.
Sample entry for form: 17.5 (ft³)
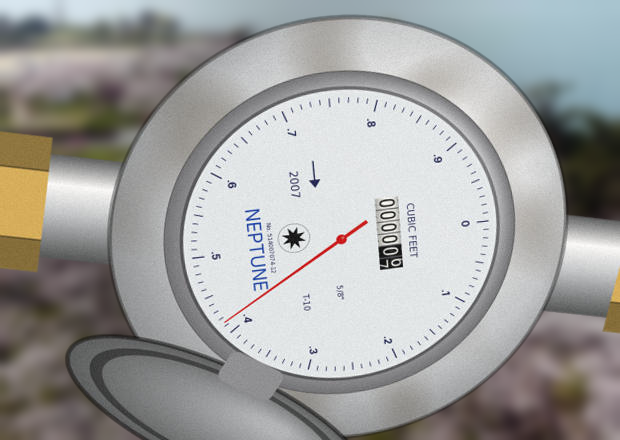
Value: 6.41 (ft³)
